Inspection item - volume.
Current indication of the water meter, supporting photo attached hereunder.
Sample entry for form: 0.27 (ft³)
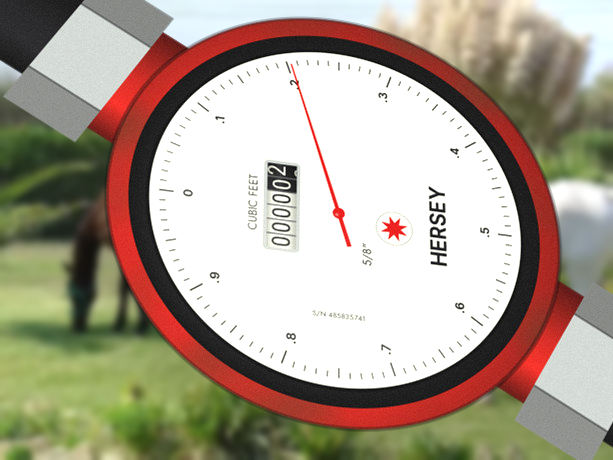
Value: 2.20 (ft³)
